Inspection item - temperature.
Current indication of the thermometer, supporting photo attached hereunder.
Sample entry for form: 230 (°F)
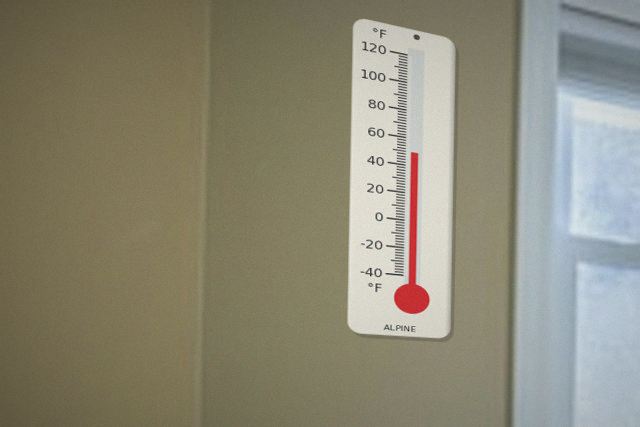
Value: 50 (°F)
